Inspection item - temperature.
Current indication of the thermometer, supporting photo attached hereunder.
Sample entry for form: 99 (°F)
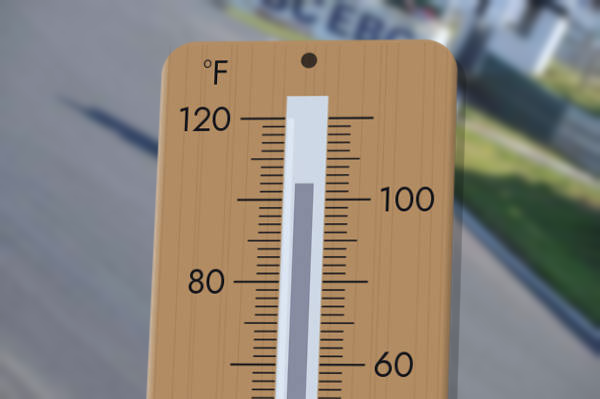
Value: 104 (°F)
